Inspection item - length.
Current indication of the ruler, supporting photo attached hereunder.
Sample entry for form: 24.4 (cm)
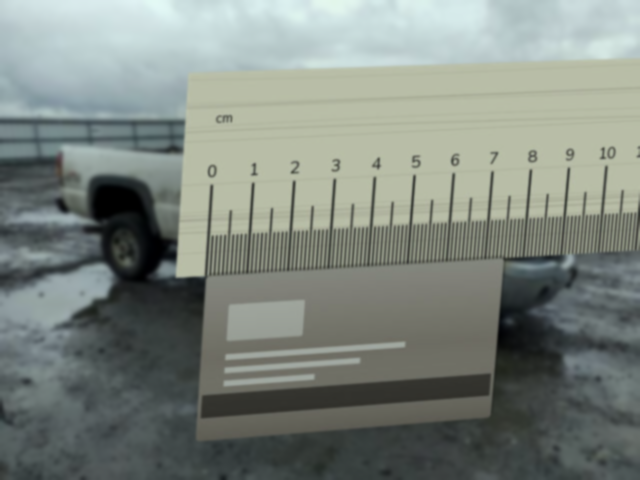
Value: 7.5 (cm)
